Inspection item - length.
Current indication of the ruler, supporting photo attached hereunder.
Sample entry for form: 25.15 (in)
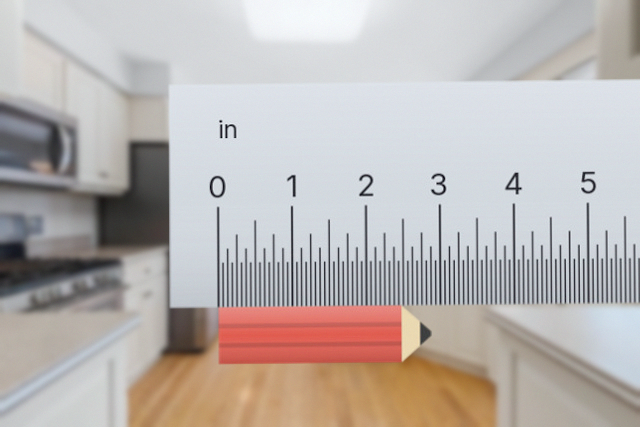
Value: 2.875 (in)
